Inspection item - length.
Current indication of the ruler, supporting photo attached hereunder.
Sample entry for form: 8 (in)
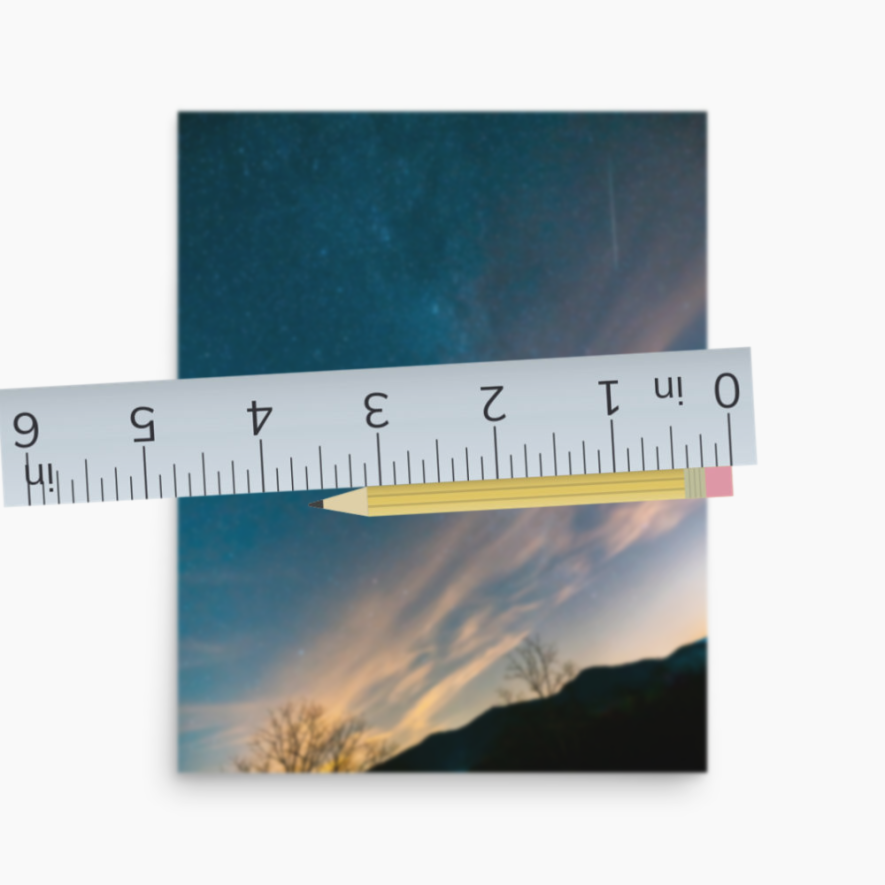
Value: 3.625 (in)
